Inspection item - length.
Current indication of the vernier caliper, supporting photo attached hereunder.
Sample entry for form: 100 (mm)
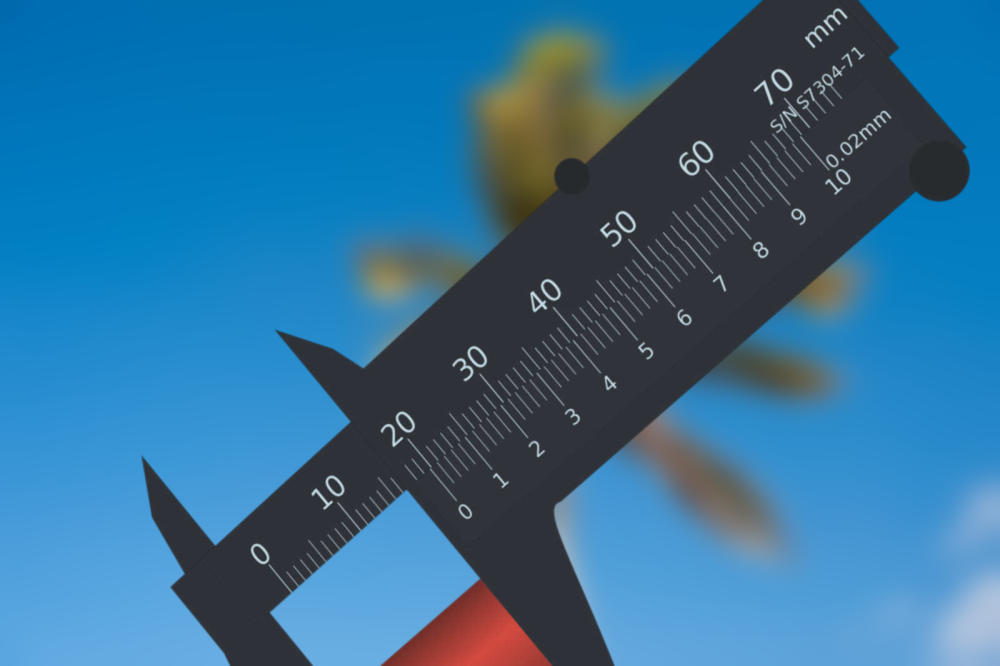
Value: 19.8 (mm)
